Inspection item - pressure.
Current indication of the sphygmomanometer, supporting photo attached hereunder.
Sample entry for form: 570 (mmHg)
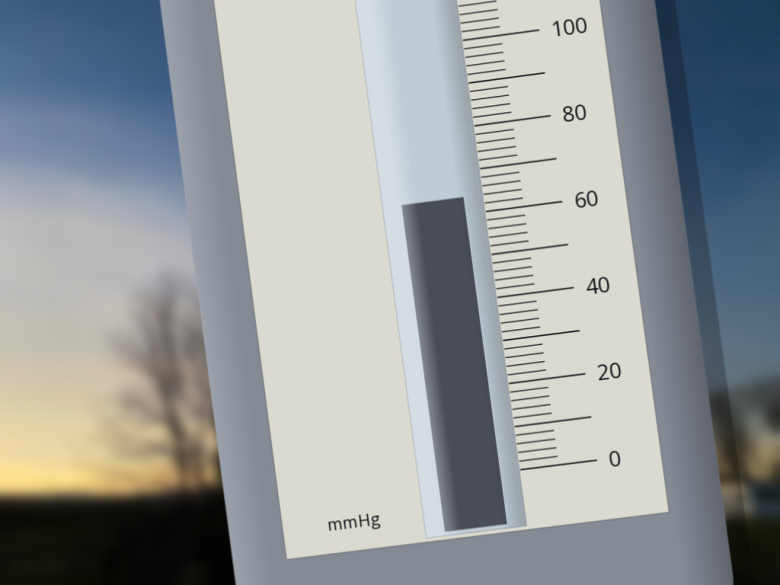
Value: 64 (mmHg)
